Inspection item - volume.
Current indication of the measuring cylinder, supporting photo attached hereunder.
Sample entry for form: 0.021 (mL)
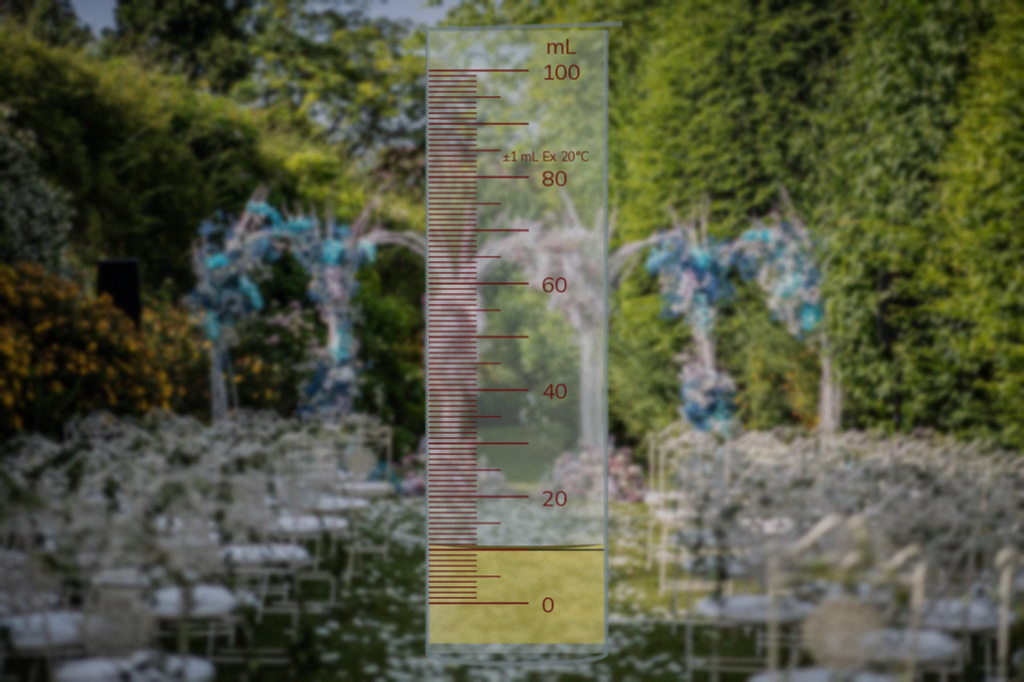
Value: 10 (mL)
